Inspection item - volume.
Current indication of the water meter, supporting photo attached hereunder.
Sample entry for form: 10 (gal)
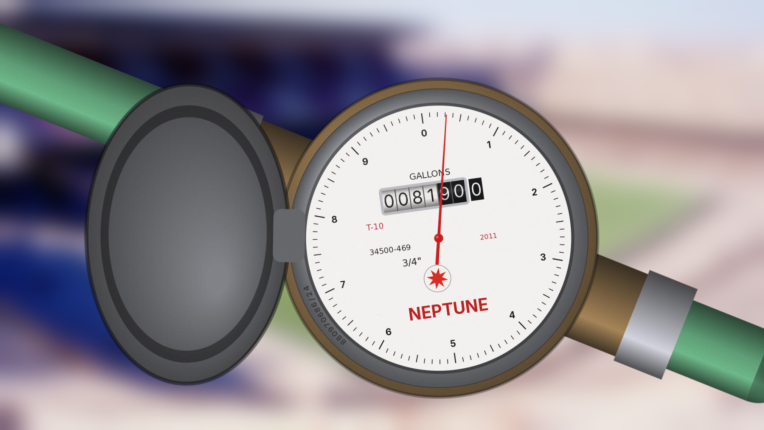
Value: 81900.3 (gal)
